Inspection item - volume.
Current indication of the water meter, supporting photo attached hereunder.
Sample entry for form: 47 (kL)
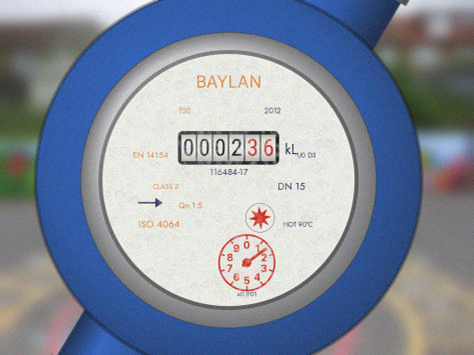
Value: 2.361 (kL)
